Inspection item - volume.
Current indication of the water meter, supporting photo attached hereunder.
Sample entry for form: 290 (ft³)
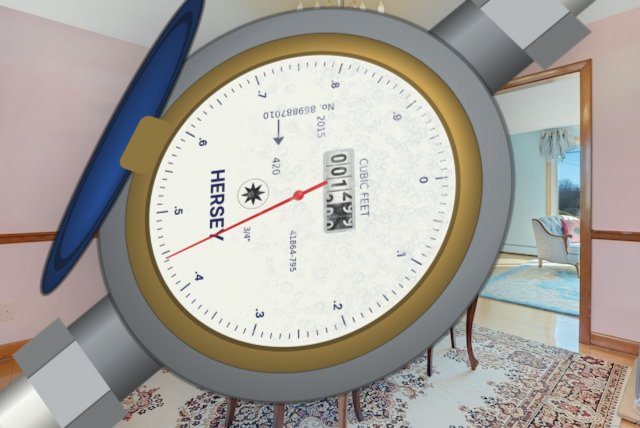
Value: 1299.44 (ft³)
